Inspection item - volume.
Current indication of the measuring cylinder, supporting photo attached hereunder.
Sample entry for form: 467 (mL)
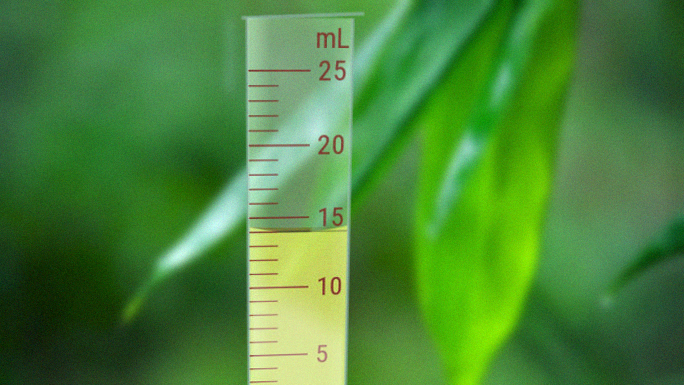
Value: 14 (mL)
